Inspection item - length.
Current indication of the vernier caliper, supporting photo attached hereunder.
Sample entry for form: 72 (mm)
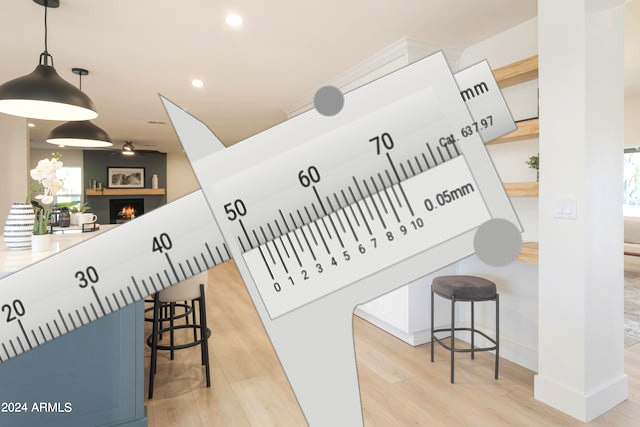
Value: 50.8 (mm)
